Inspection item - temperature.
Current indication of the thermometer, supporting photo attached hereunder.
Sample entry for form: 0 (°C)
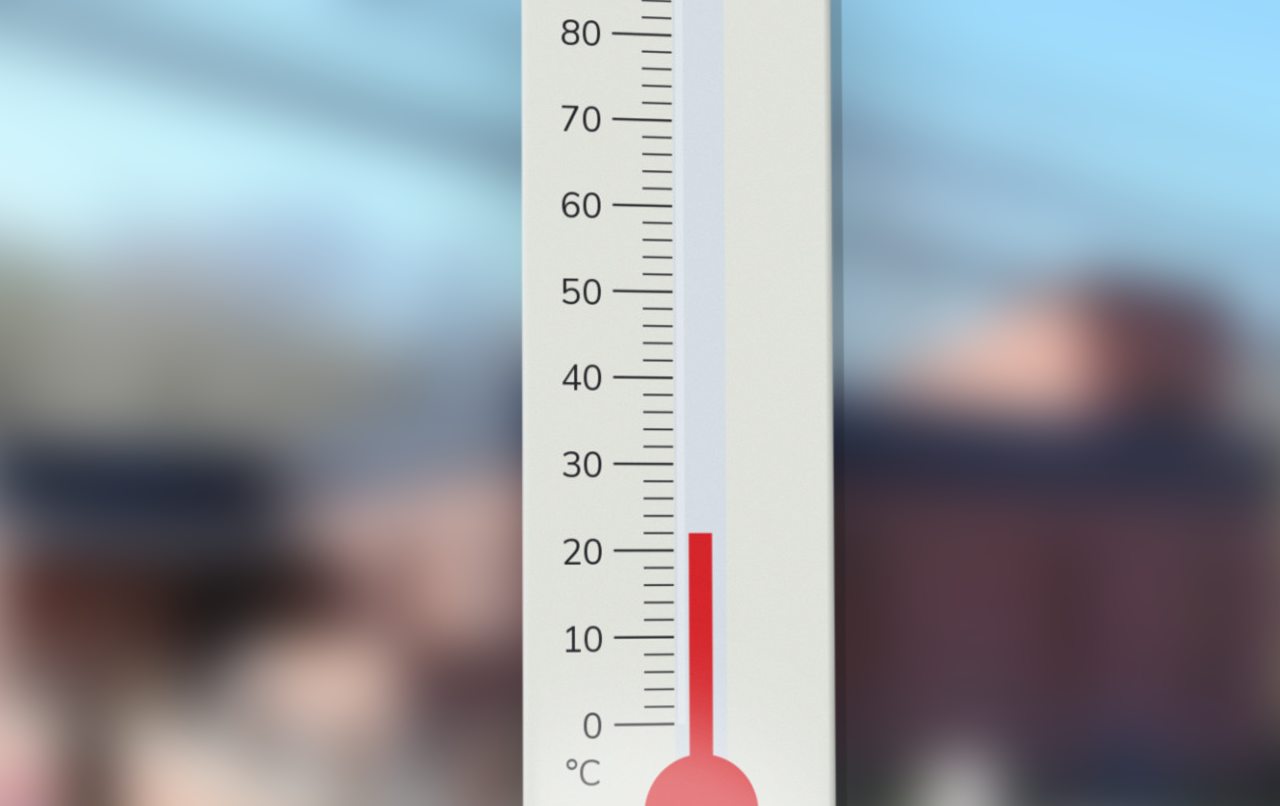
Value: 22 (°C)
